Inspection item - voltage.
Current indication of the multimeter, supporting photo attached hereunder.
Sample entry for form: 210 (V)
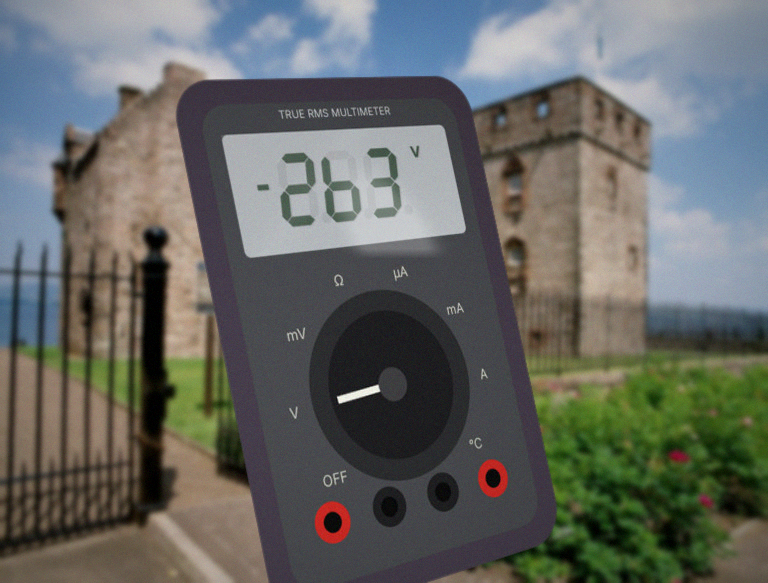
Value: -263 (V)
